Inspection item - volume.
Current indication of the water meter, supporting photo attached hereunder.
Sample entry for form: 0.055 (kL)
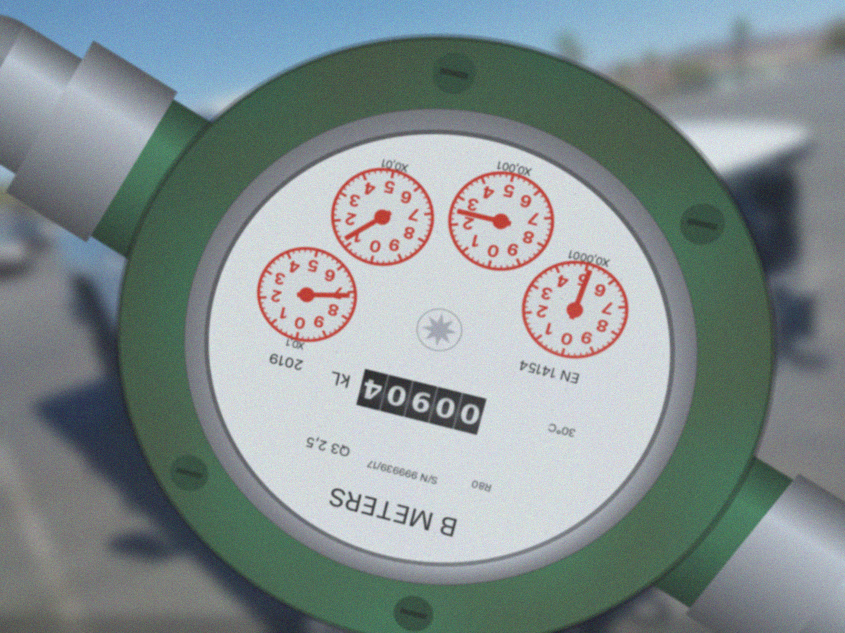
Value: 904.7125 (kL)
